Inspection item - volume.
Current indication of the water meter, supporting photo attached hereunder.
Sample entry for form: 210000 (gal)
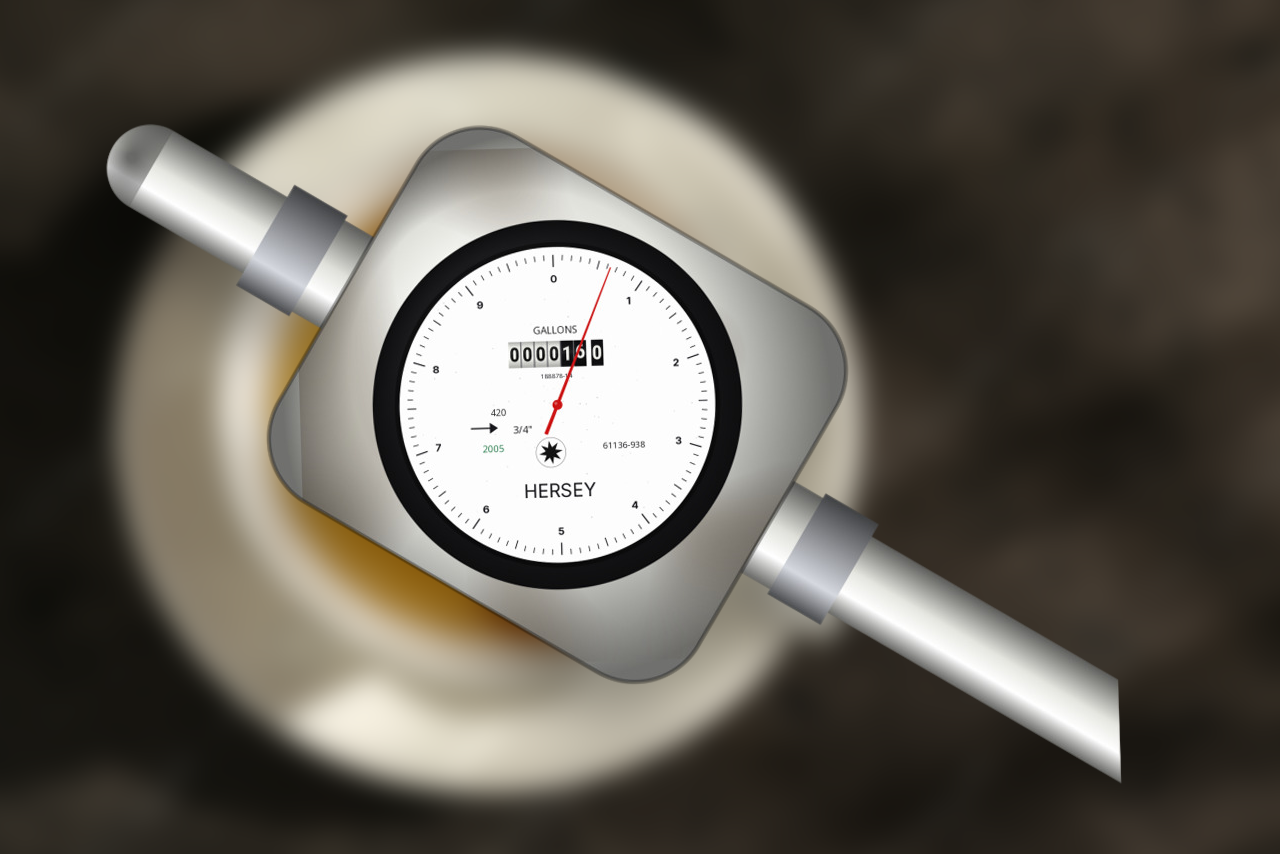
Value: 160.6 (gal)
